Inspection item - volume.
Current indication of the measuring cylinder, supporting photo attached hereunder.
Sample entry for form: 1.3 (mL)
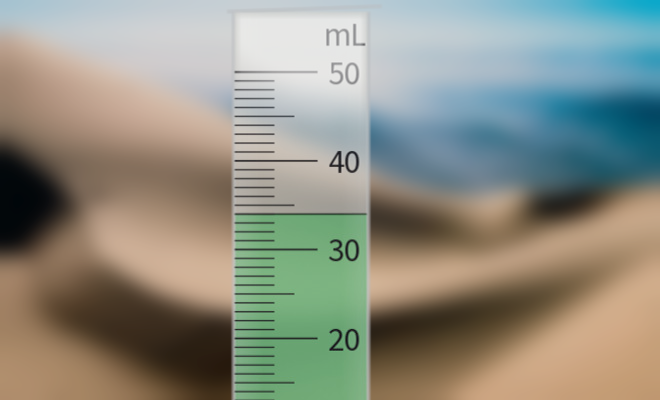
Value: 34 (mL)
